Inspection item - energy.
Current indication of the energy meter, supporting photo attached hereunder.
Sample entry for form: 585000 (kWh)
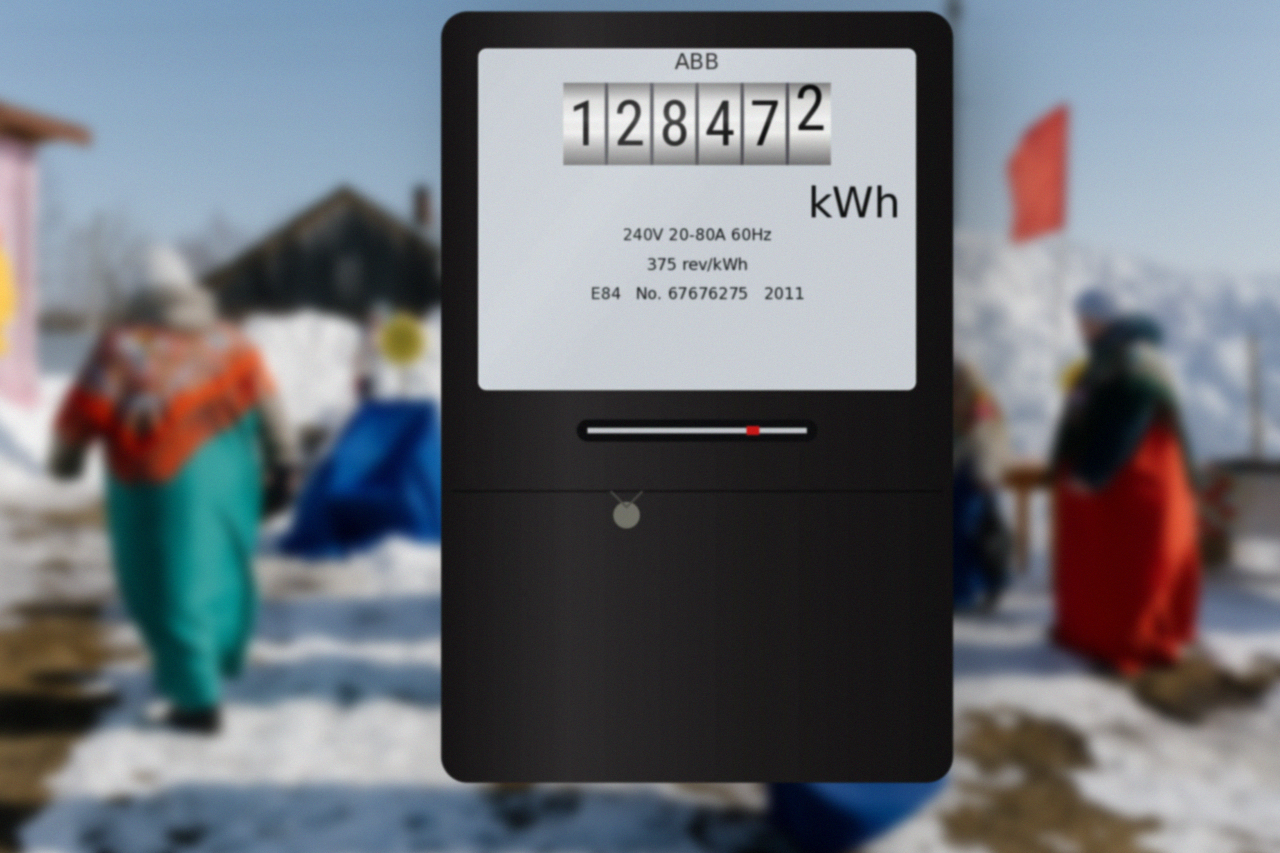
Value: 128472 (kWh)
